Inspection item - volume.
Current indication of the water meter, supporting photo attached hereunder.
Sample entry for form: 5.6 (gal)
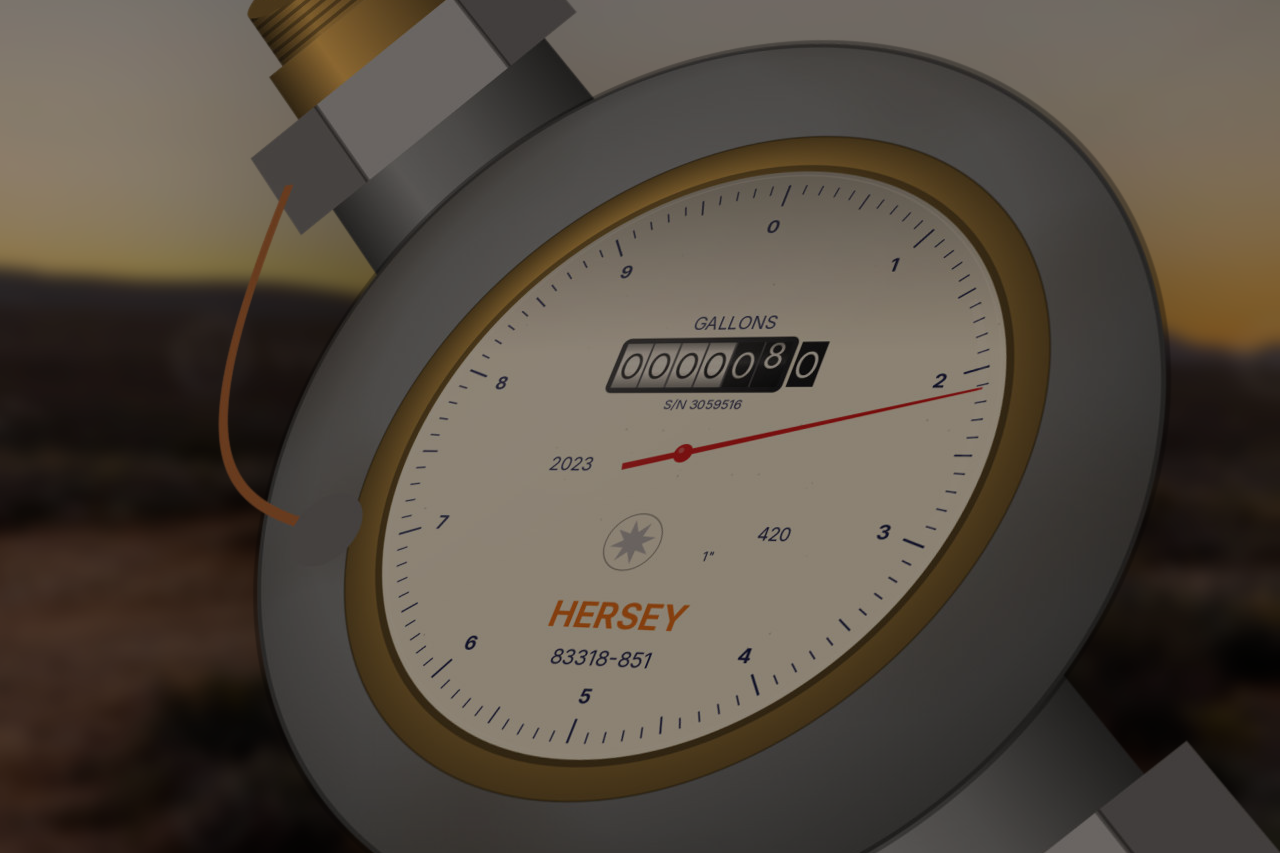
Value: 82.1 (gal)
